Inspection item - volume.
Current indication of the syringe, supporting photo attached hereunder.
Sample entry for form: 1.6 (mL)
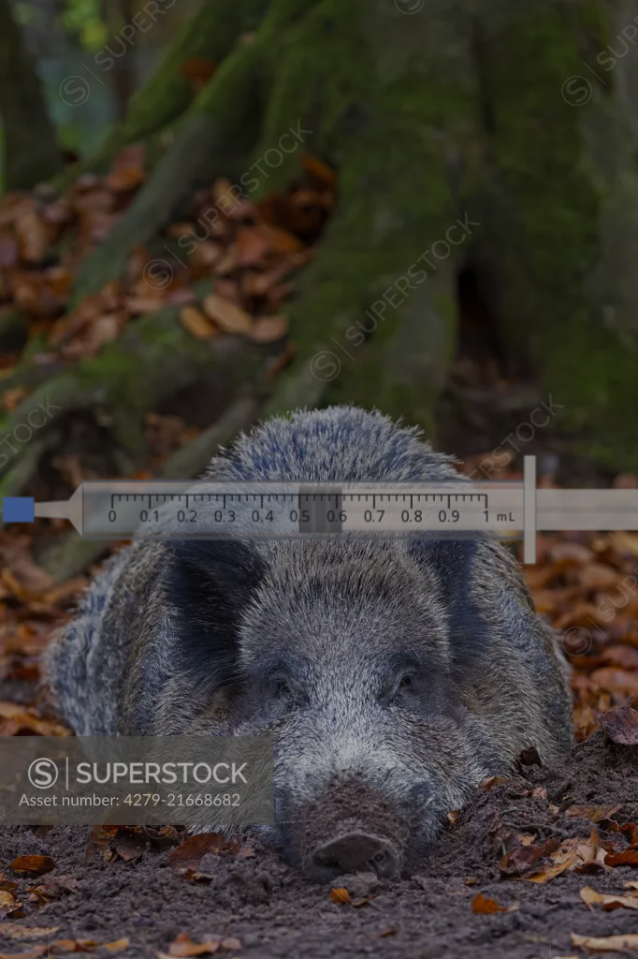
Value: 0.5 (mL)
